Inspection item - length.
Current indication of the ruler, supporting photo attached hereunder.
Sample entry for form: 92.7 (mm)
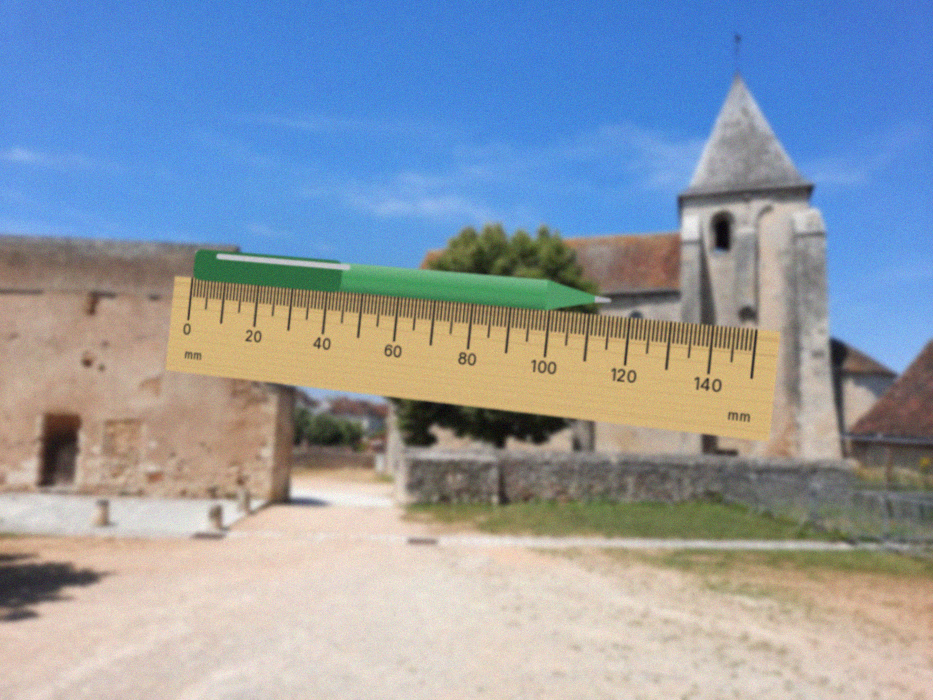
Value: 115 (mm)
